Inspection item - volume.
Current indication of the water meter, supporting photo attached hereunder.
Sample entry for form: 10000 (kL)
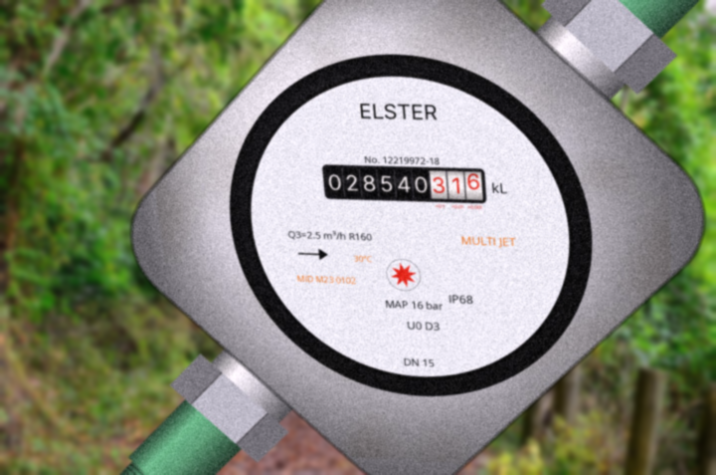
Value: 28540.316 (kL)
